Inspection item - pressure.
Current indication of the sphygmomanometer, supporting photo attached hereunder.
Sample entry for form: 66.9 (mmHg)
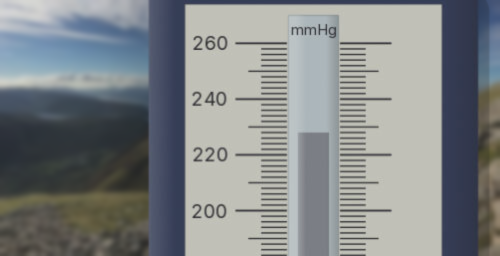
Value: 228 (mmHg)
